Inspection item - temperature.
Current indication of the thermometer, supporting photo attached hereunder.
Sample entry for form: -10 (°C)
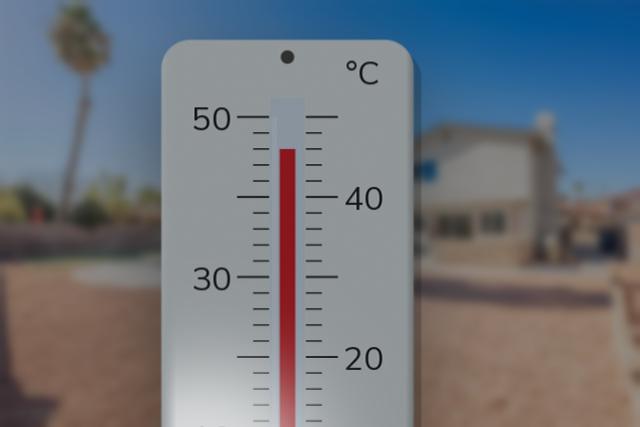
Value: 46 (°C)
